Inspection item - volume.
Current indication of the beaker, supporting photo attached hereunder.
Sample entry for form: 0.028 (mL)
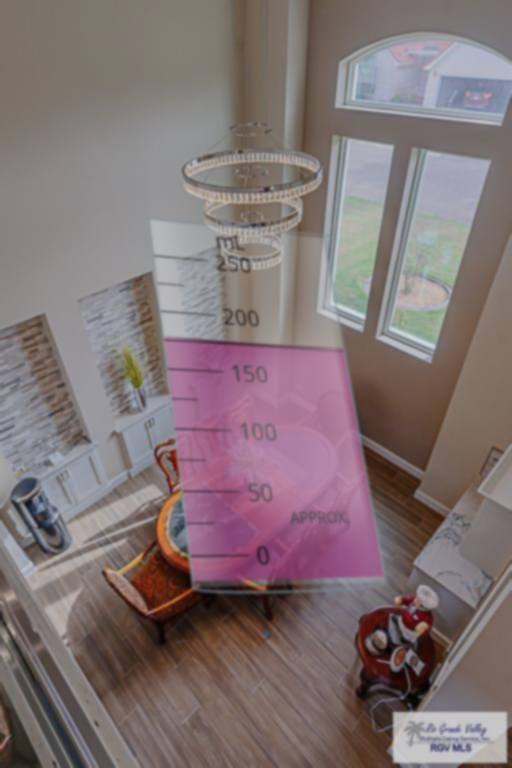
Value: 175 (mL)
